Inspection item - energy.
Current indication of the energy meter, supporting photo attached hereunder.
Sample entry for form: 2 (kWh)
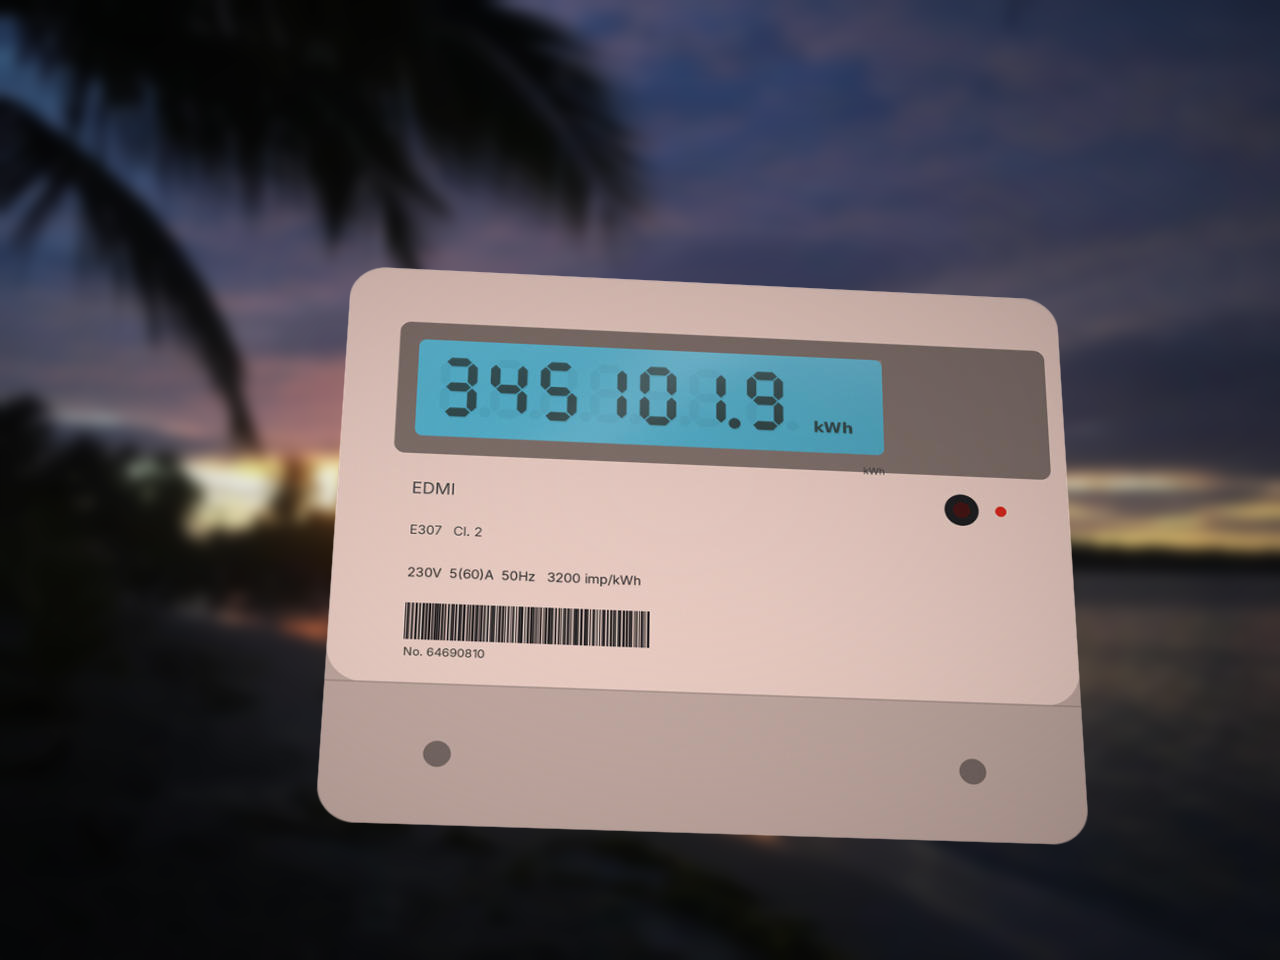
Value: 345101.9 (kWh)
